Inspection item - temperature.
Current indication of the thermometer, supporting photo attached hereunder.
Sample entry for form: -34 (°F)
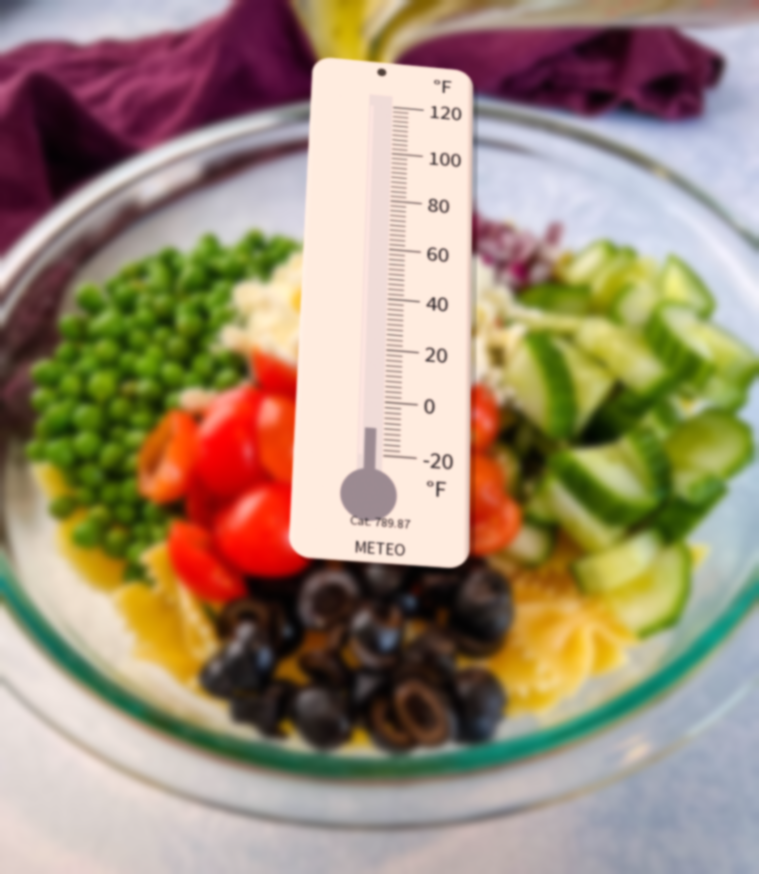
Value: -10 (°F)
